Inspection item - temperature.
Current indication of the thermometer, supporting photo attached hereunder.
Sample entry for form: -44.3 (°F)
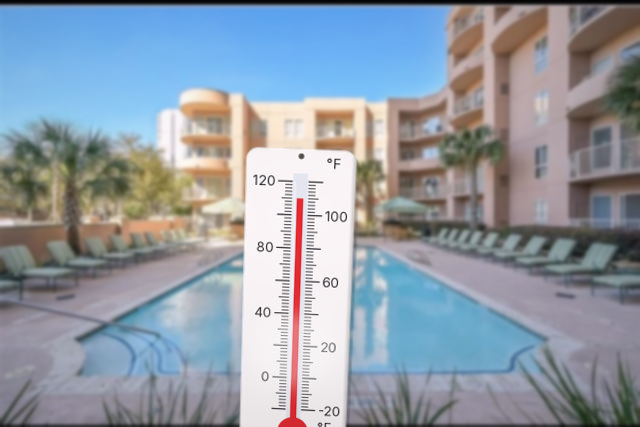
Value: 110 (°F)
